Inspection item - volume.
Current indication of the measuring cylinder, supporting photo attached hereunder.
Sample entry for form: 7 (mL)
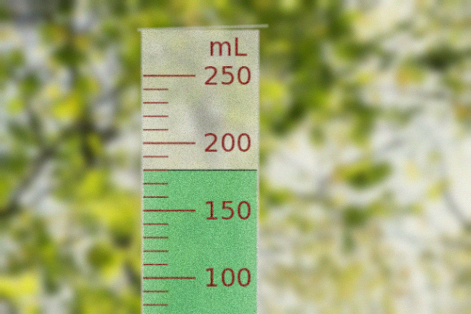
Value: 180 (mL)
